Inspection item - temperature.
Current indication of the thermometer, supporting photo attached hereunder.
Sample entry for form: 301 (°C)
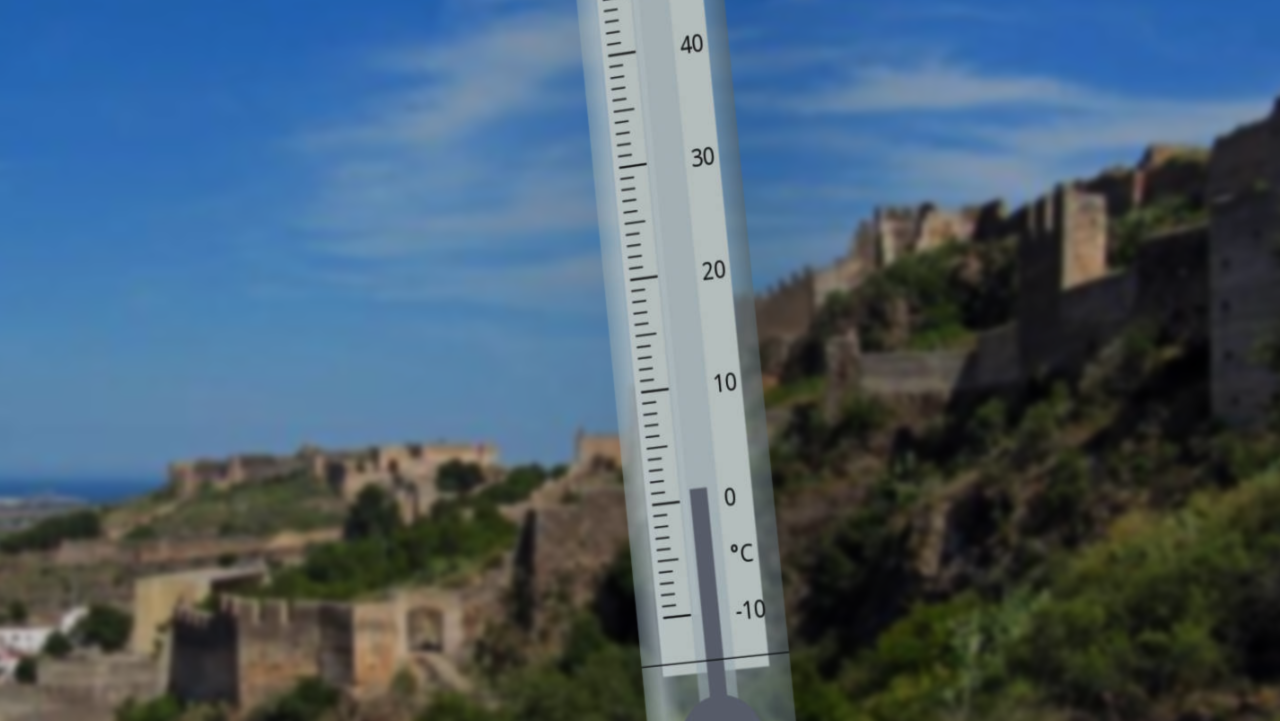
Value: 1 (°C)
